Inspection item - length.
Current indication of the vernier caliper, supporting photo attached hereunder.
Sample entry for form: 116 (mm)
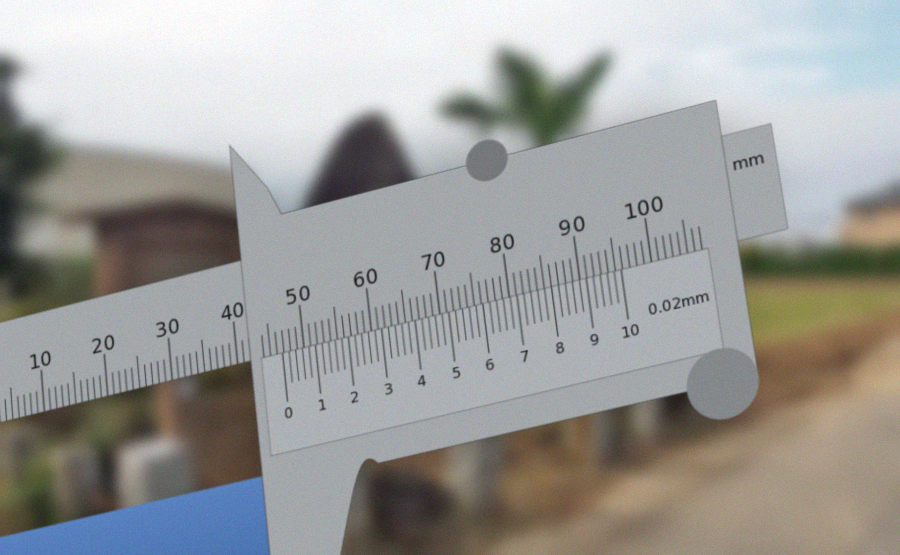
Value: 46.8 (mm)
